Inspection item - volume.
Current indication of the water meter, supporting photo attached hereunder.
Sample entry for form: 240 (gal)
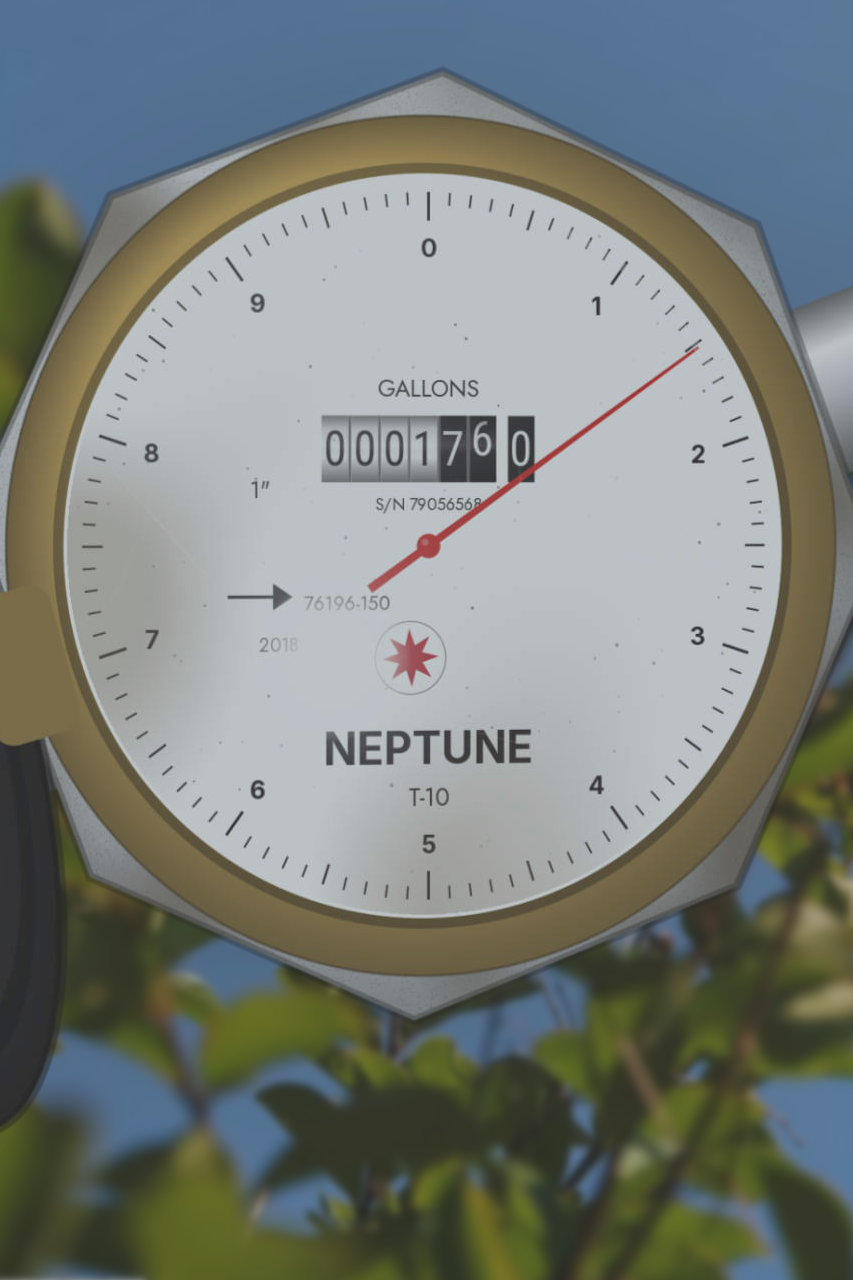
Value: 1761.5 (gal)
